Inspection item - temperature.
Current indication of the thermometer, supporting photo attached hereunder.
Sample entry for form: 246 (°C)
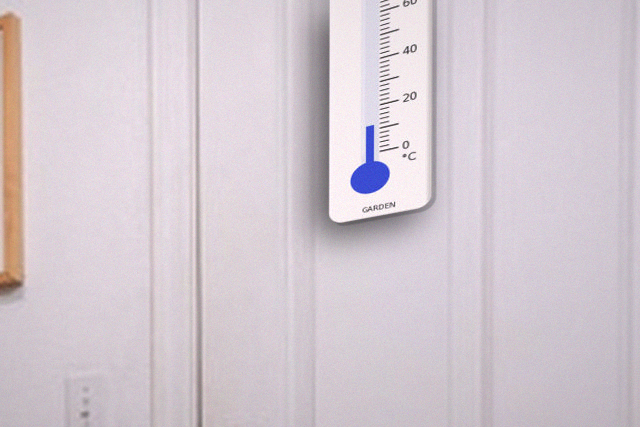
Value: 12 (°C)
